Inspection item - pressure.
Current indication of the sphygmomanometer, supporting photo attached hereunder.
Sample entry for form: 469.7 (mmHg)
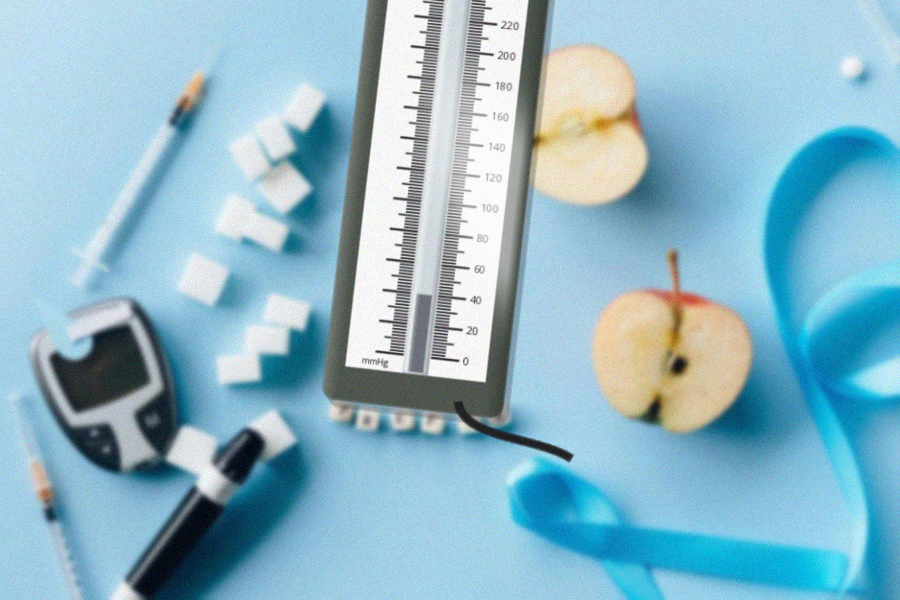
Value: 40 (mmHg)
